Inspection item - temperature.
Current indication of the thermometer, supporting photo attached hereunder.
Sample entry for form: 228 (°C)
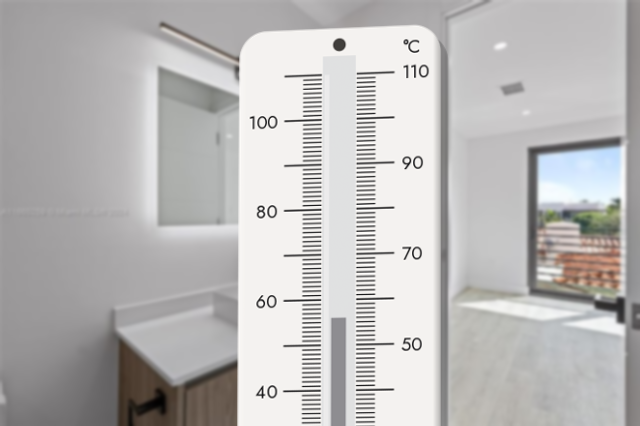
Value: 56 (°C)
